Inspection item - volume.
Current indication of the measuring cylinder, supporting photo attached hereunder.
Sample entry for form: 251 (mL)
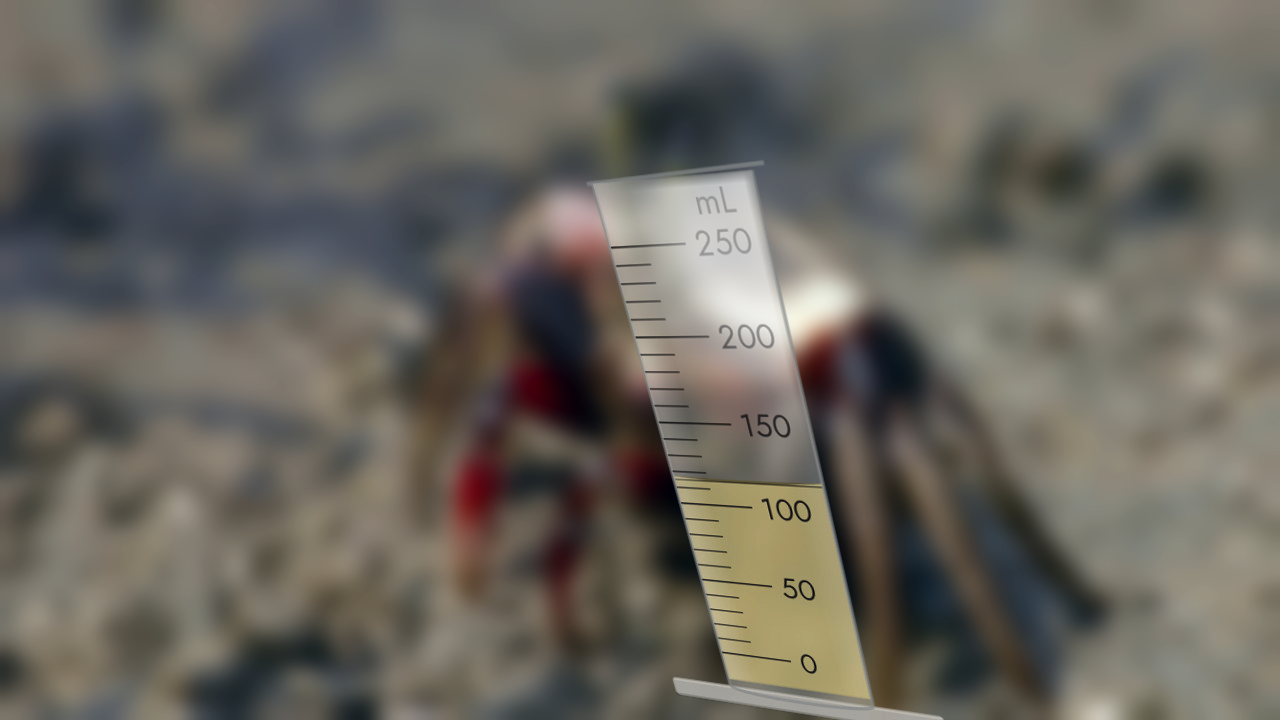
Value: 115 (mL)
